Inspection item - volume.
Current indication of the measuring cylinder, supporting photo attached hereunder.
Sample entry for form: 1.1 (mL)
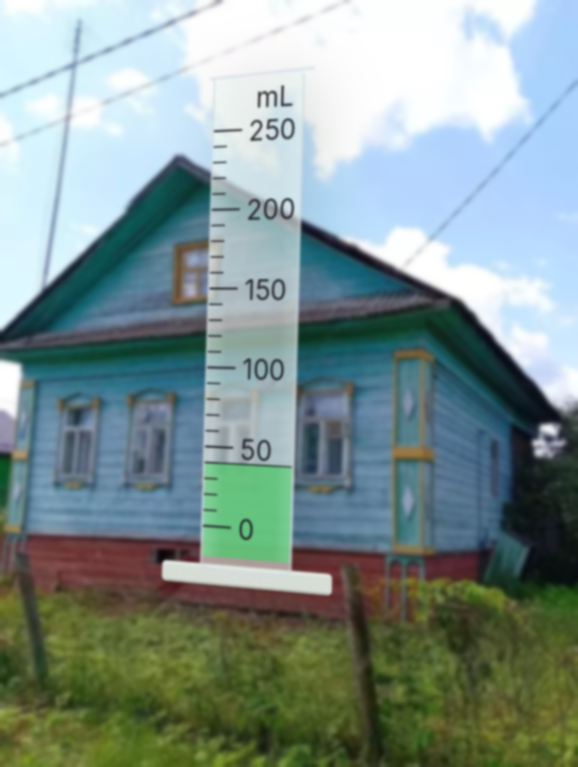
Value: 40 (mL)
